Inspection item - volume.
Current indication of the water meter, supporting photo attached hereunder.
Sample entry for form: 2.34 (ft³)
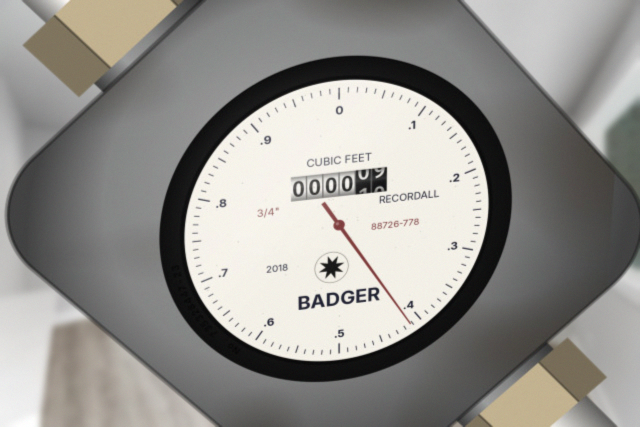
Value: 9.41 (ft³)
